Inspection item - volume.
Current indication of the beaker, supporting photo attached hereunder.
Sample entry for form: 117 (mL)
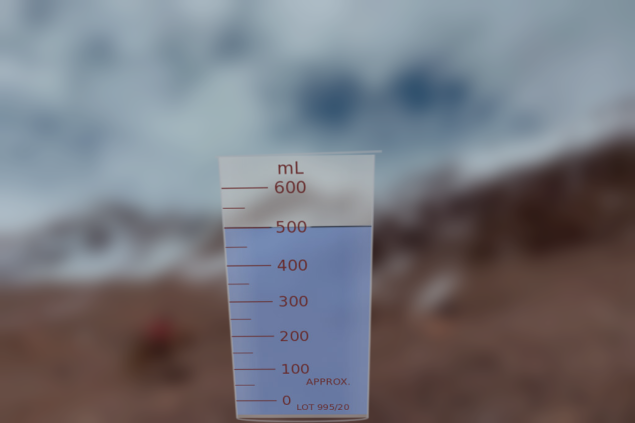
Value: 500 (mL)
